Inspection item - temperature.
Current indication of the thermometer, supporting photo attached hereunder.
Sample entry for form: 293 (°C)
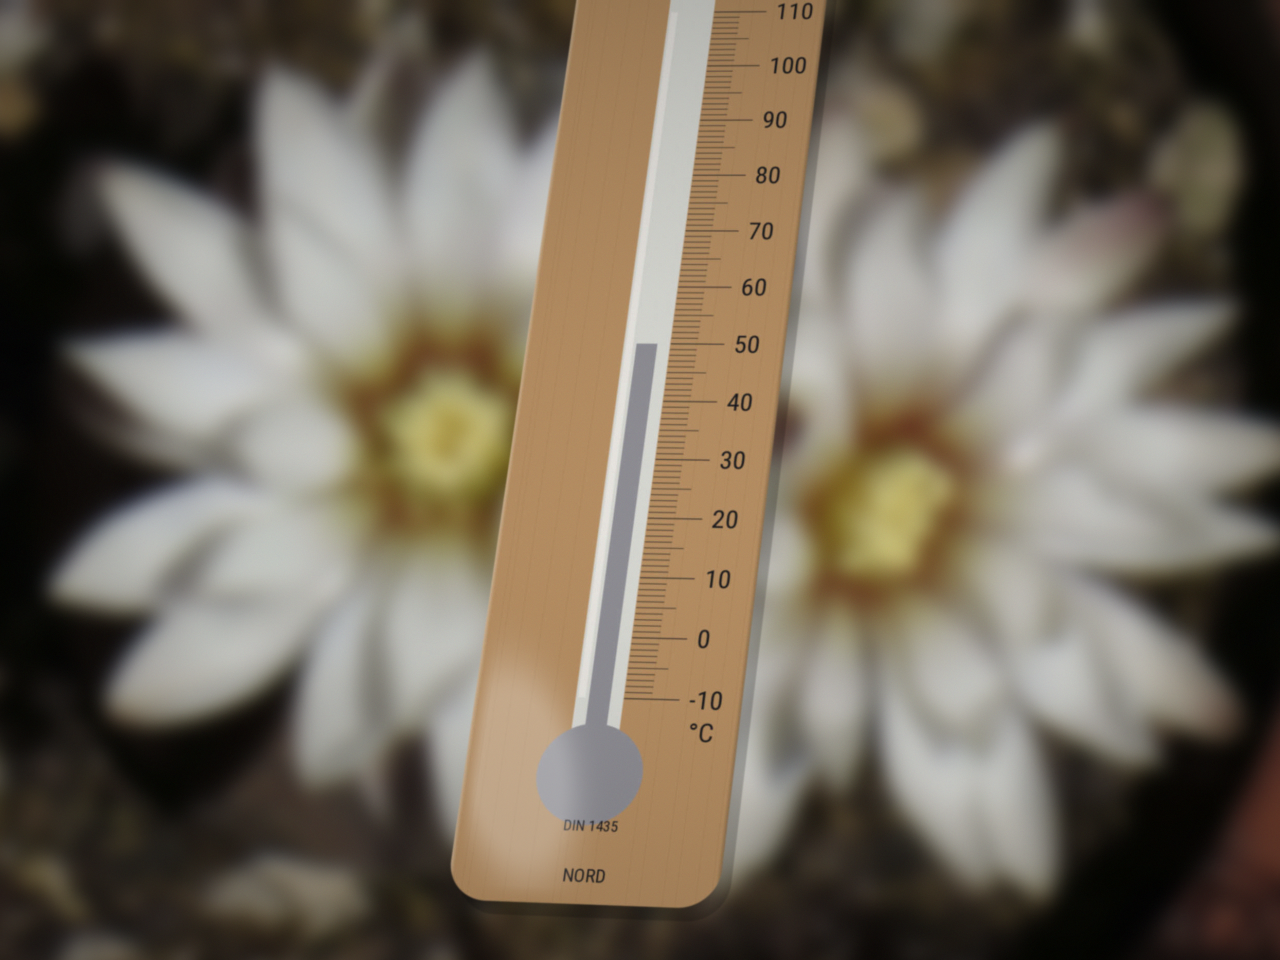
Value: 50 (°C)
